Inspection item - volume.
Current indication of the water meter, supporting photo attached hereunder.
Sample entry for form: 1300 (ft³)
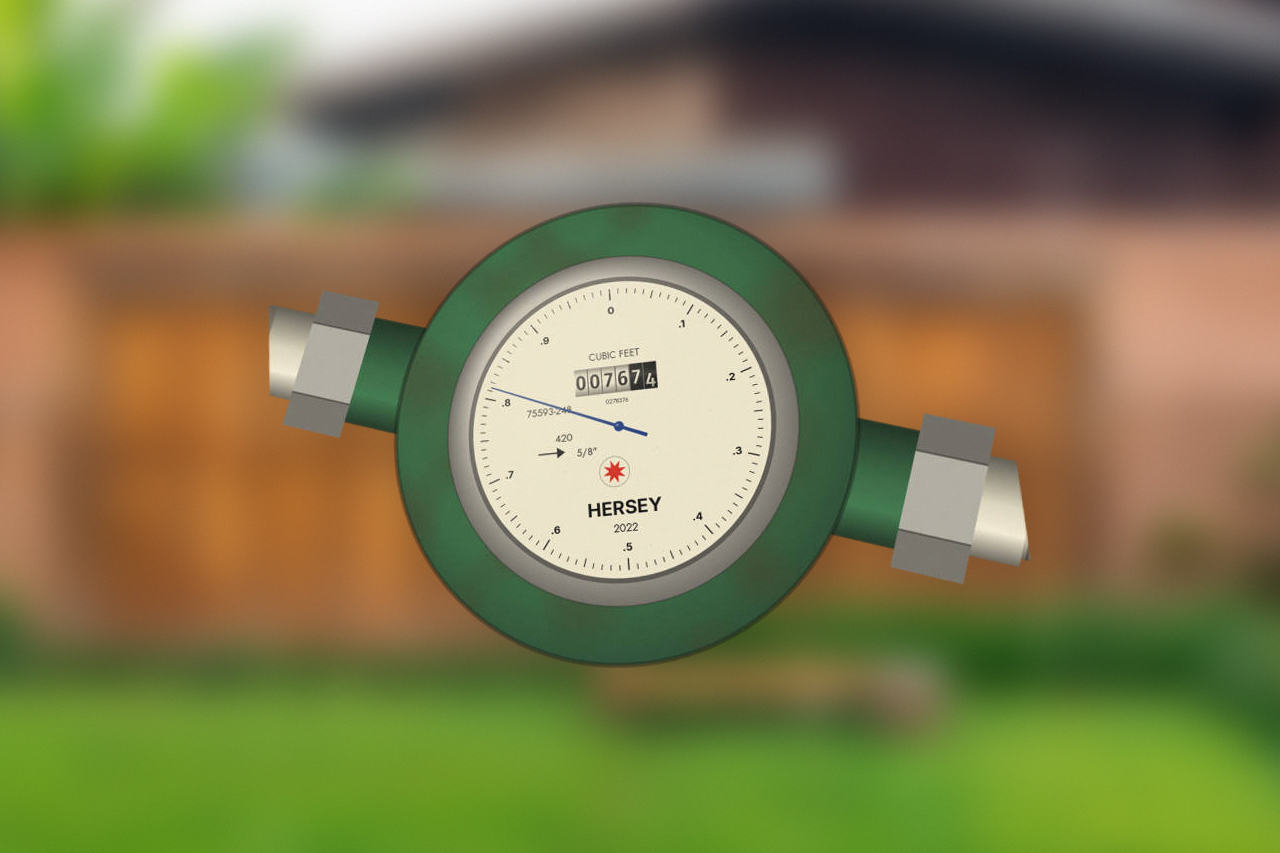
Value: 7673.81 (ft³)
